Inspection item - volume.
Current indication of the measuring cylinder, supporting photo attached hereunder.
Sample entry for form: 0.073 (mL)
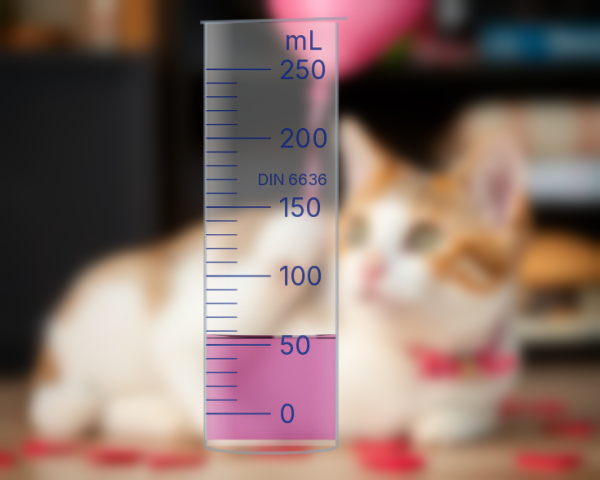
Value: 55 (mL)
